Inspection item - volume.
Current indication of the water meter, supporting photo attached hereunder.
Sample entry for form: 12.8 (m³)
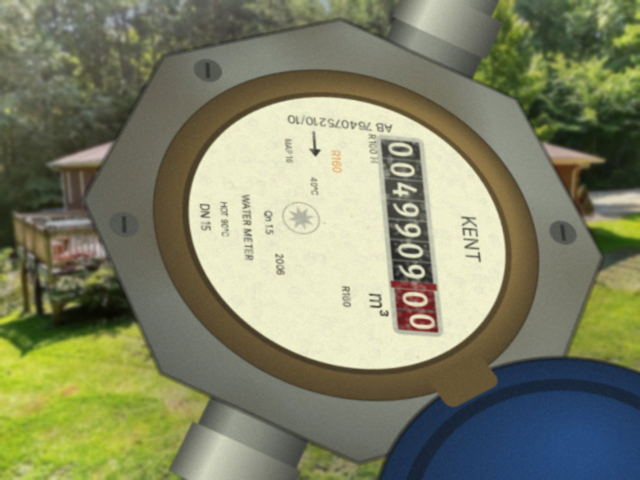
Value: 49909.00 (m³)
